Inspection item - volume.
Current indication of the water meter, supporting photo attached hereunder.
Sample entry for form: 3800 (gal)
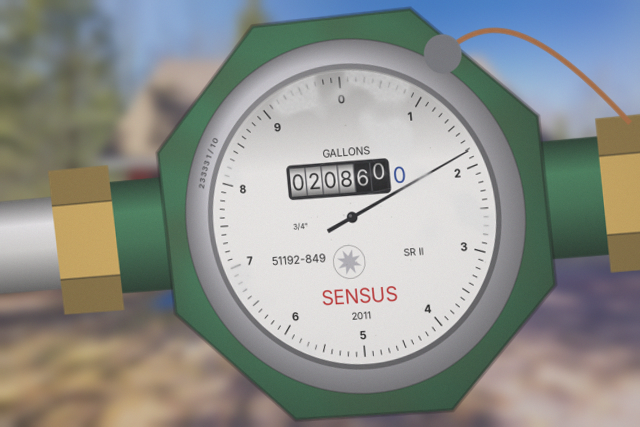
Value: 208601.8 (gal)
